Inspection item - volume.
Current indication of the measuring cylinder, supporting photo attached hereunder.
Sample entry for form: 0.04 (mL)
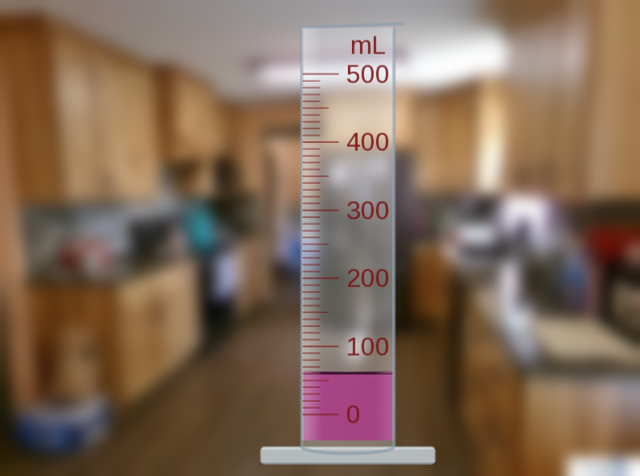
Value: 60 (mL)
